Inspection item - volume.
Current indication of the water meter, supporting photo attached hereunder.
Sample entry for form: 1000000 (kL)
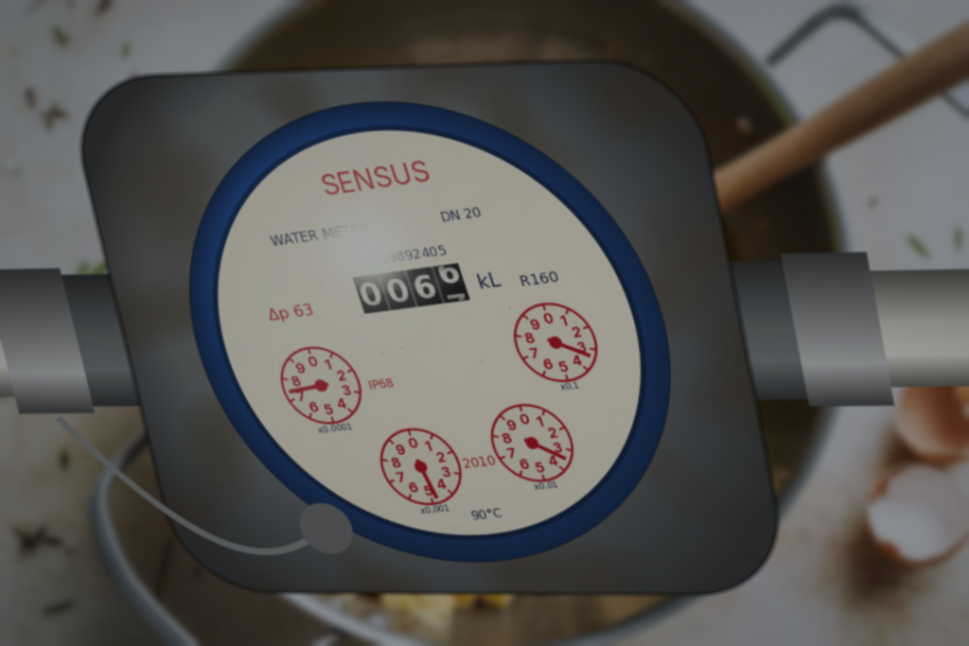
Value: 66.3347 (kL)
